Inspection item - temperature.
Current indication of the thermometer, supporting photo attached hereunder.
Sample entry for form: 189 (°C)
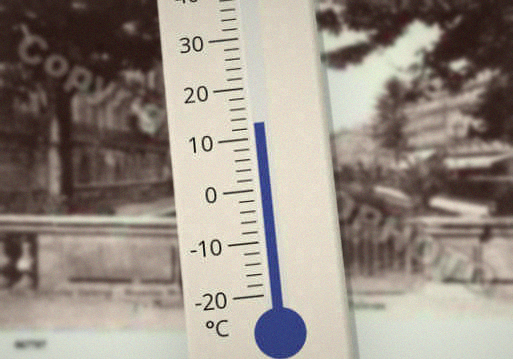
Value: 13 (°C)
